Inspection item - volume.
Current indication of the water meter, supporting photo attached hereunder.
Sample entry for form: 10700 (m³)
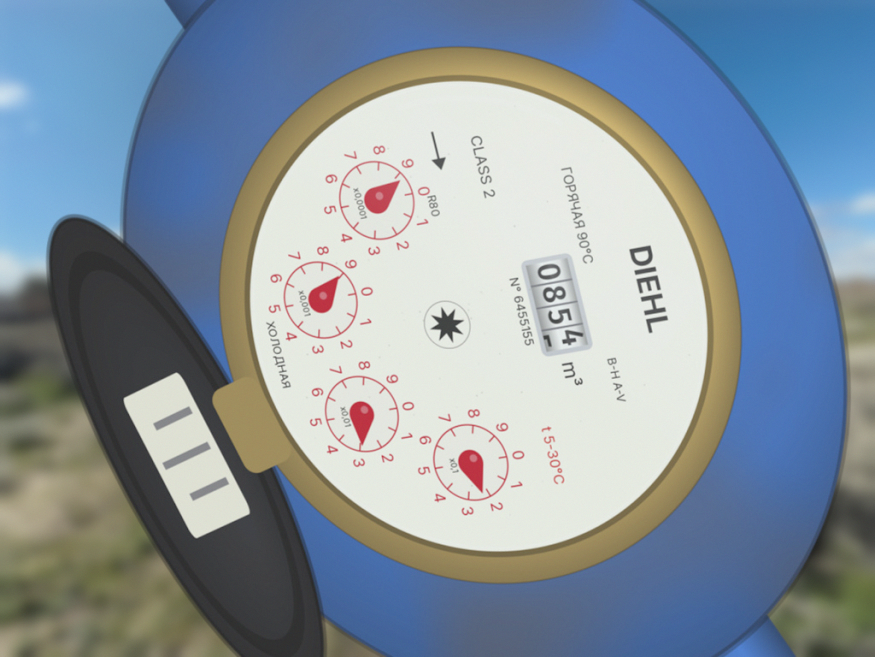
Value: 854.2289 (m³)
